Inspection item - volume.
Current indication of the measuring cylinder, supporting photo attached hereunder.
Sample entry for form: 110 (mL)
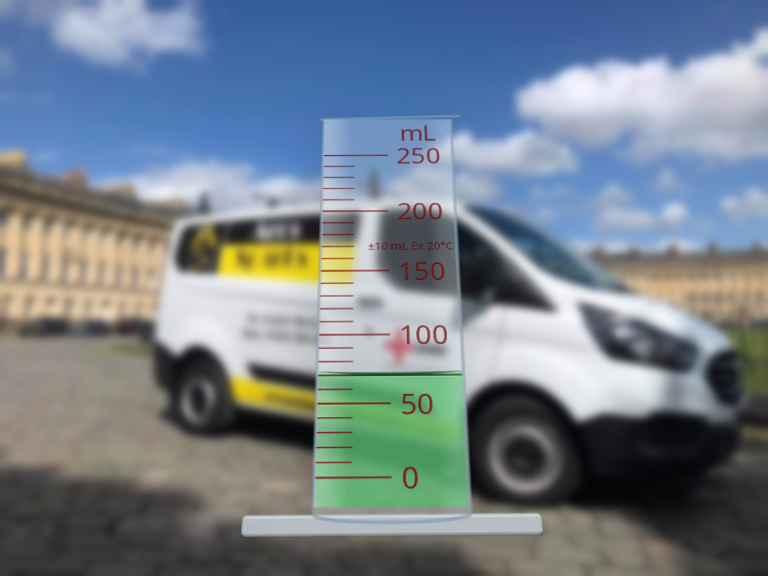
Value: 70 (mL)
